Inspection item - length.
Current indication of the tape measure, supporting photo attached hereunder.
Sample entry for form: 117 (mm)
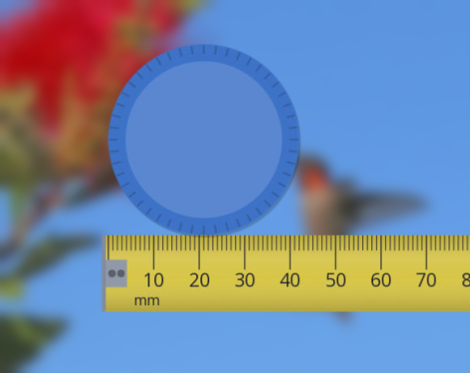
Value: 42 (mm)
